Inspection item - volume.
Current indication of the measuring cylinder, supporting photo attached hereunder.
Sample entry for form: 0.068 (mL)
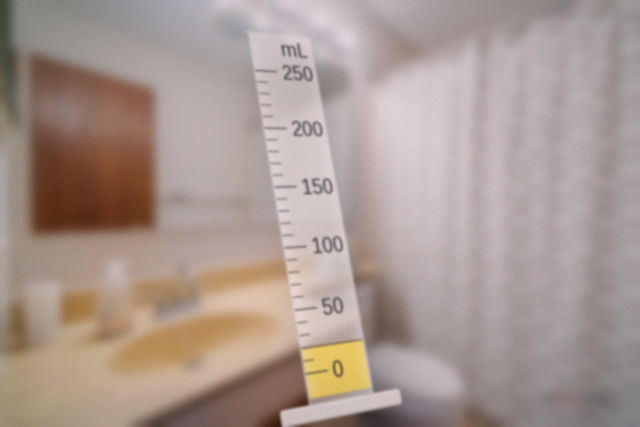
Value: 20 (mL)
